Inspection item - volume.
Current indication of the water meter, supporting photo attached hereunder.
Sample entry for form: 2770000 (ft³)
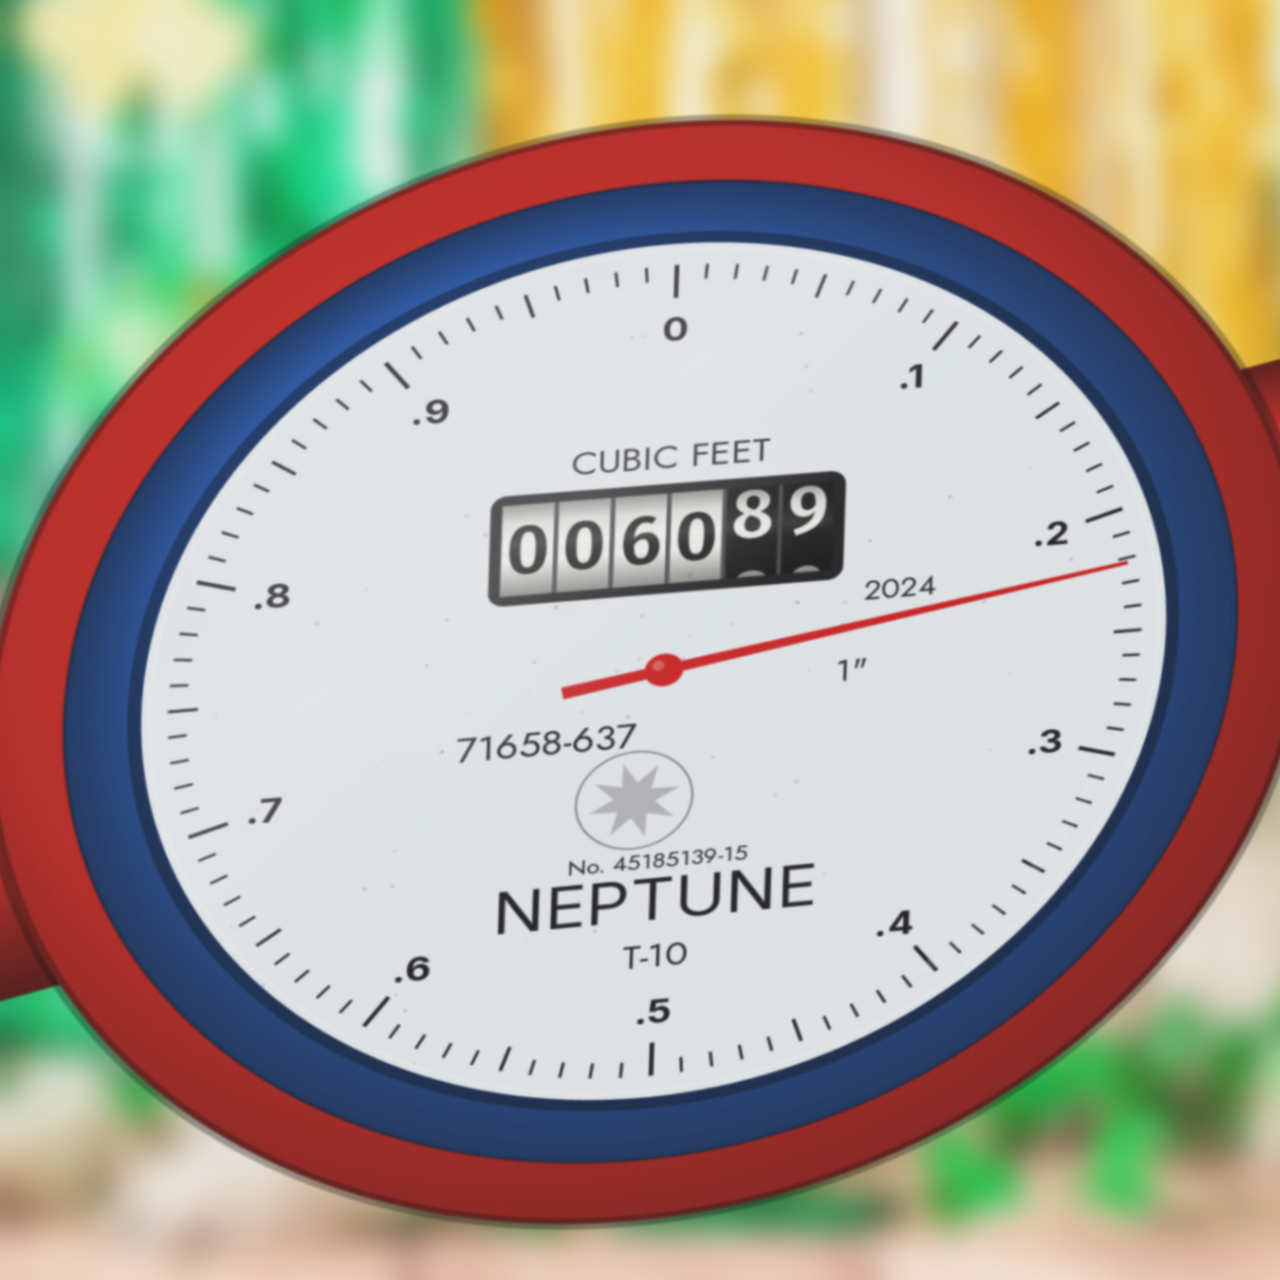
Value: 6089.22 (ft³)
